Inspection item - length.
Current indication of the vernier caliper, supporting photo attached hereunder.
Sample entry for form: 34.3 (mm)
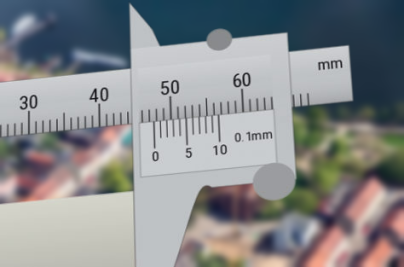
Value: 47.6 (mm)
